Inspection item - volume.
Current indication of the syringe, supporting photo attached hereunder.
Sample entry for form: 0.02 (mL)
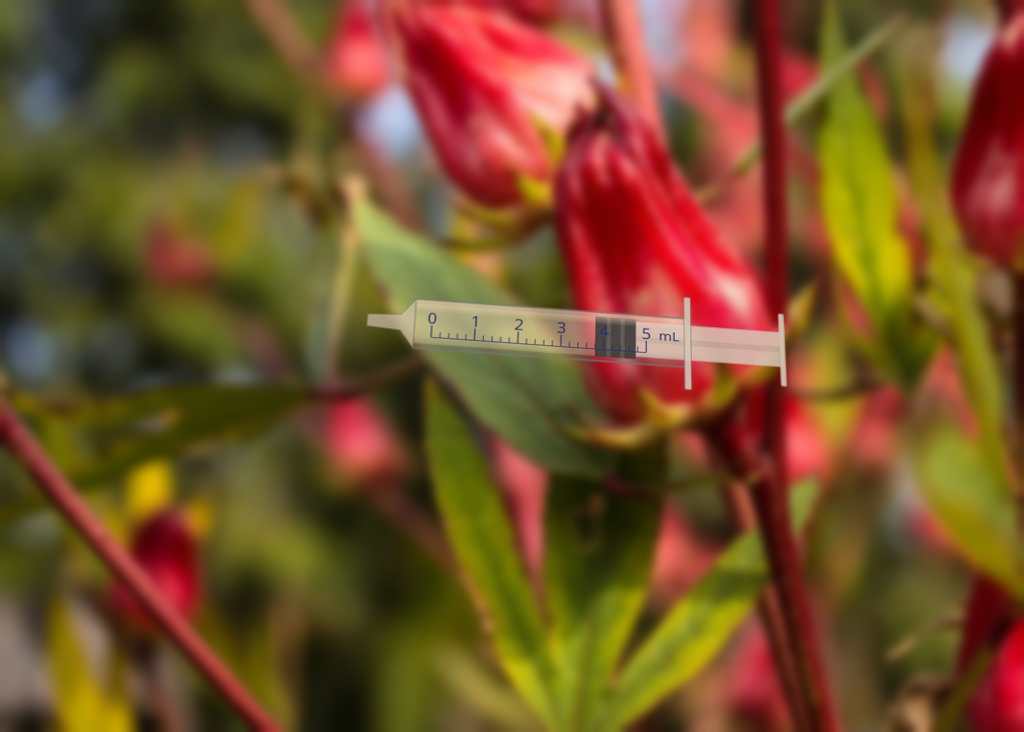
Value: 3.8 (mL)
